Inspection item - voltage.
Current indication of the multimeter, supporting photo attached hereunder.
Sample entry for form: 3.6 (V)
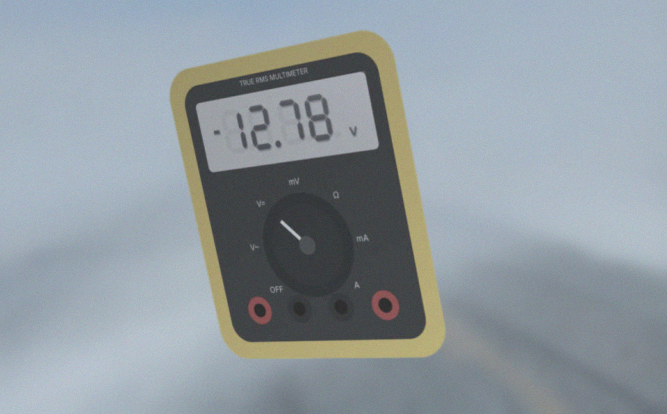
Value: -12.78 (V)
